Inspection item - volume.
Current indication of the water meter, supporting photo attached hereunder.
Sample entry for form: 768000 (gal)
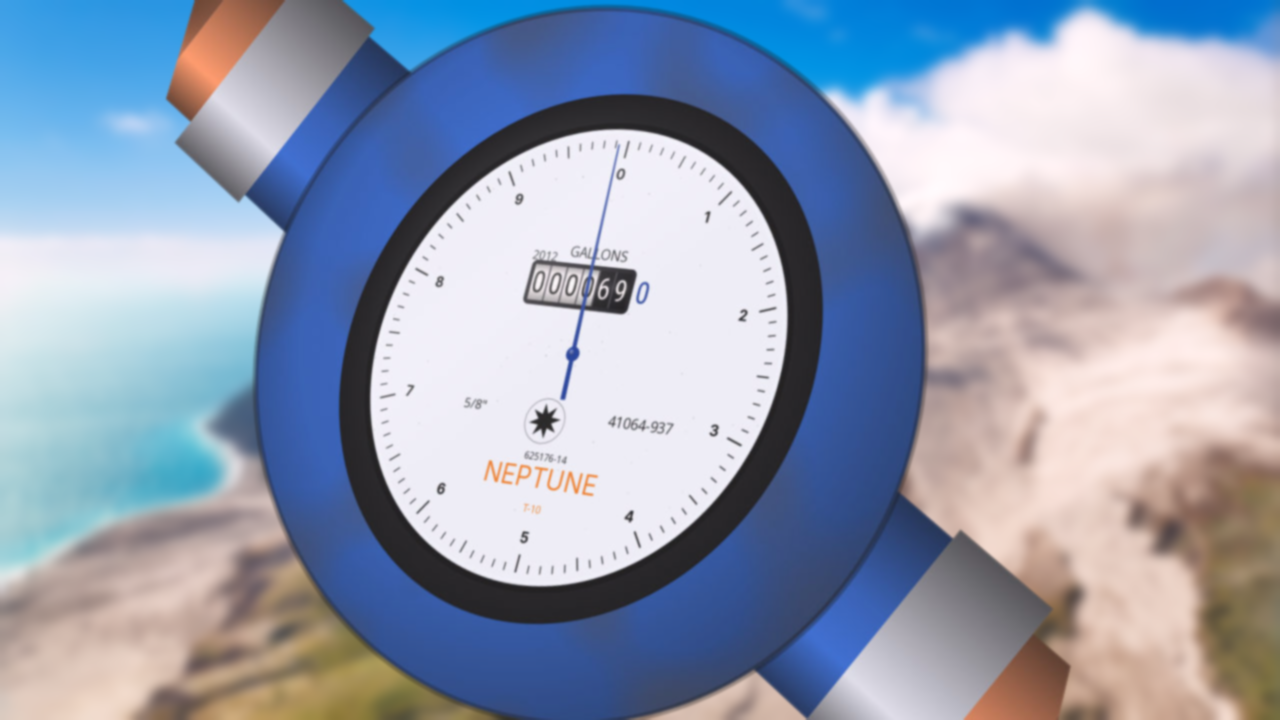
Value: 689.9 (gal)
